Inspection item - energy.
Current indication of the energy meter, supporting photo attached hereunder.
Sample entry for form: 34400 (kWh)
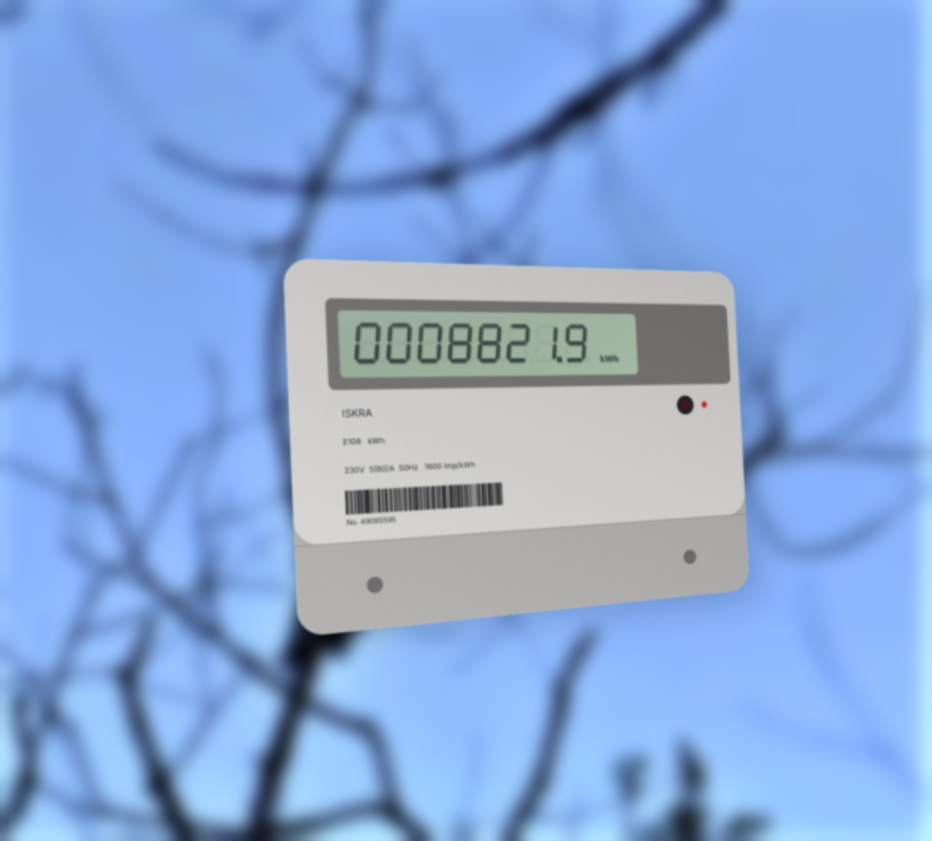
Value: 8821.9 (kWh)
